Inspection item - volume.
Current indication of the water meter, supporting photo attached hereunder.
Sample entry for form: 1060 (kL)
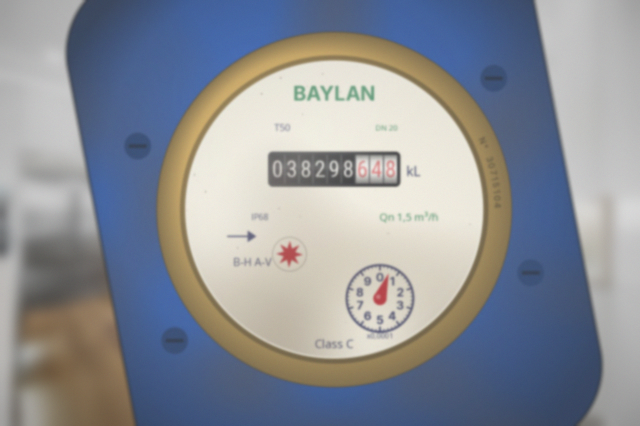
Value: 38298.6480 (kL)
